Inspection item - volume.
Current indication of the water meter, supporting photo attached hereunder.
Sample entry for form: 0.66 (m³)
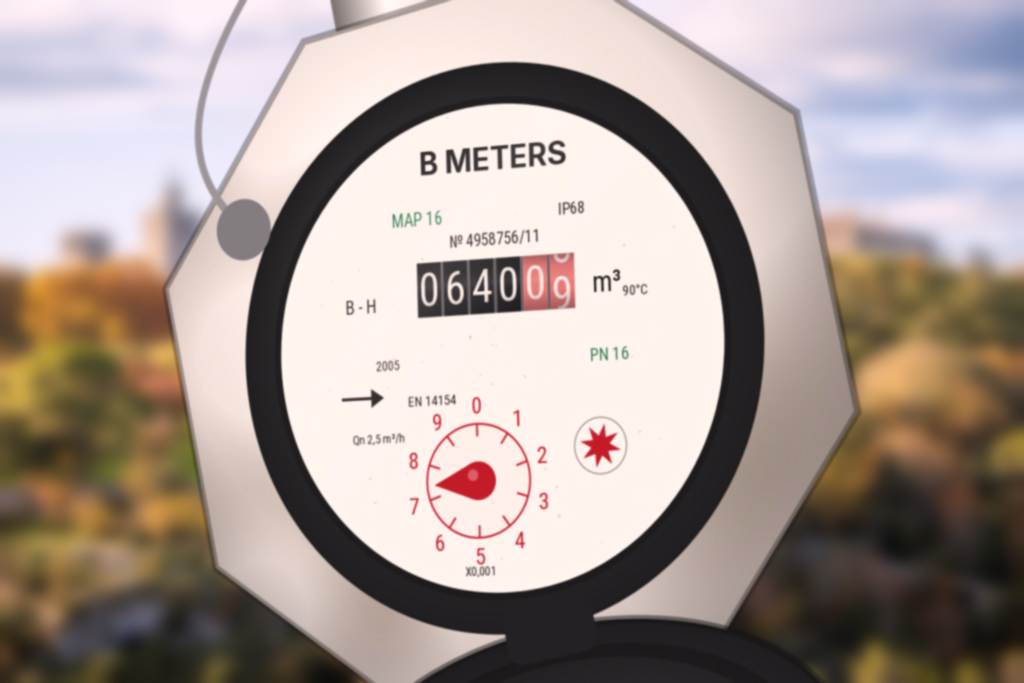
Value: 640.087 (m³)
